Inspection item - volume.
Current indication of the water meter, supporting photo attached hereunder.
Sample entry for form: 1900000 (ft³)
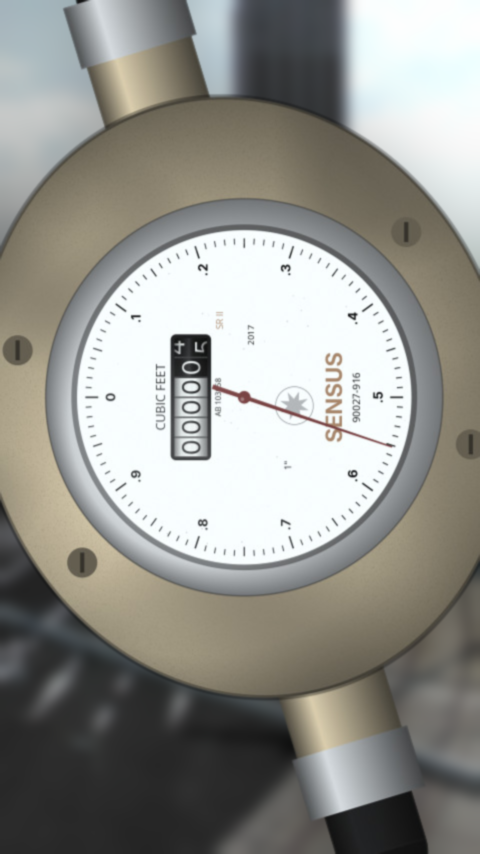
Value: 4.55 (ft³)
